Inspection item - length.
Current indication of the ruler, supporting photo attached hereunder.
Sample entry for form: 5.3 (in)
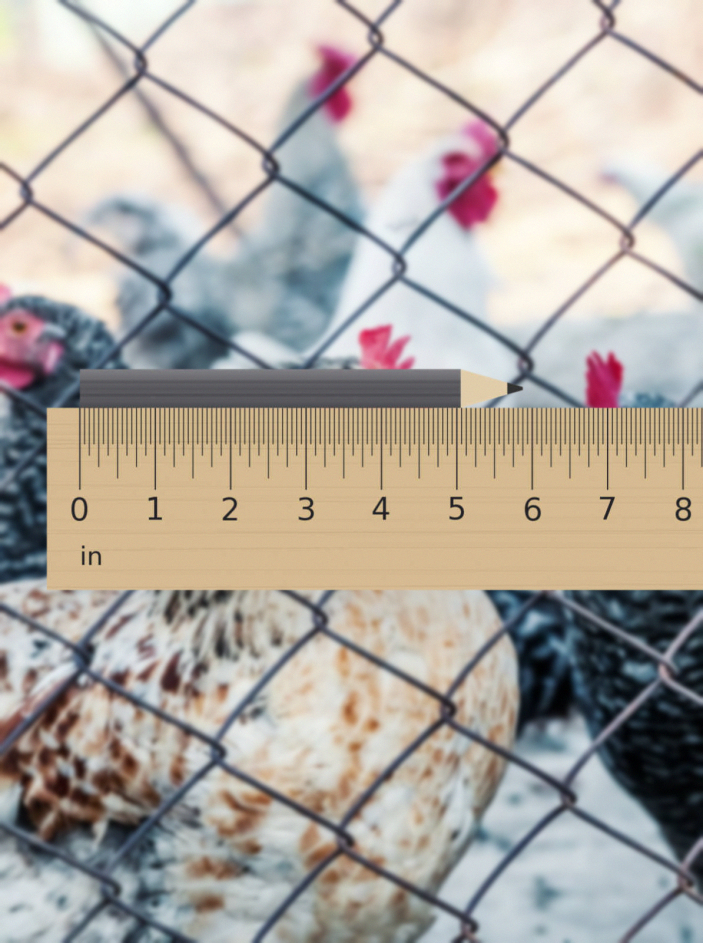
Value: 5.875 (in)
